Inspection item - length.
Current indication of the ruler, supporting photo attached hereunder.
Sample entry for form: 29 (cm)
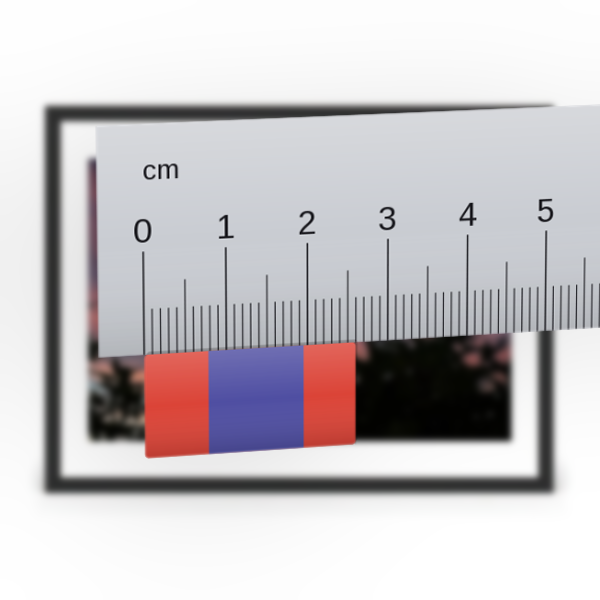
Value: 2.6 (cm)
